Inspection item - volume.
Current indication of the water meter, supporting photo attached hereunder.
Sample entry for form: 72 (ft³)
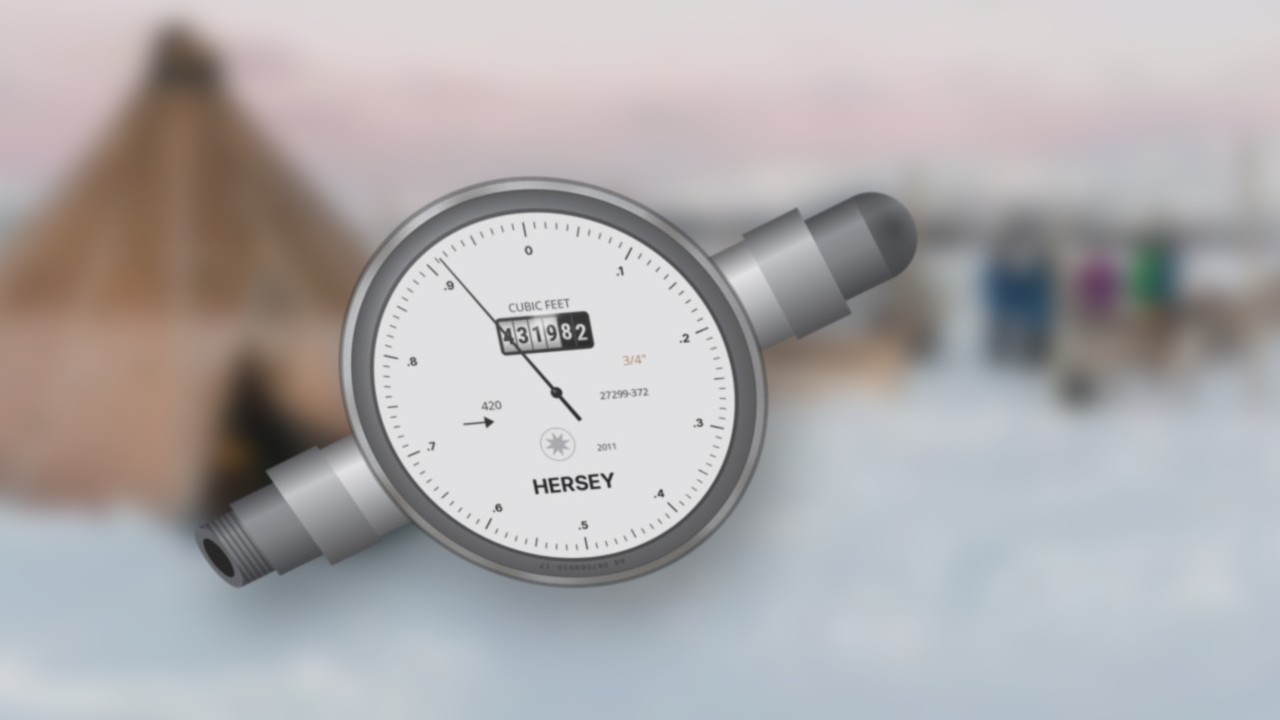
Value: 431981.91 (ft³)
